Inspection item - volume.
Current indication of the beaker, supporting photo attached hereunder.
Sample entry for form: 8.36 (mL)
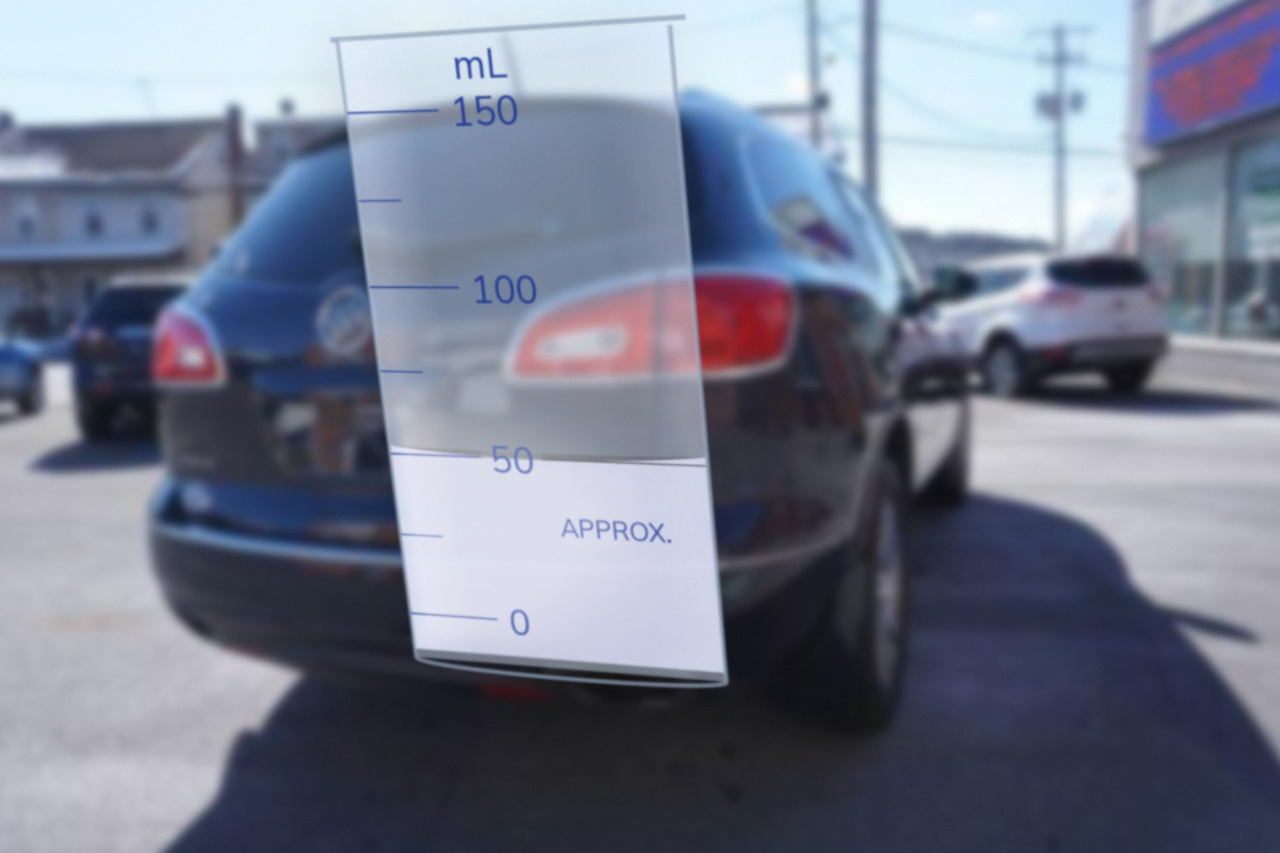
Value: 50 (mL)
